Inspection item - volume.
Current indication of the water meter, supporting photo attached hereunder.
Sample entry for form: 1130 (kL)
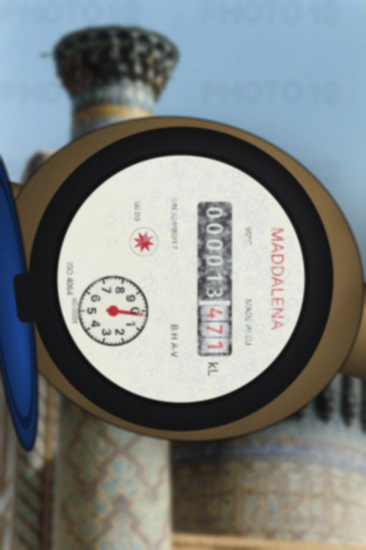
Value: 13.4710 (kL)
